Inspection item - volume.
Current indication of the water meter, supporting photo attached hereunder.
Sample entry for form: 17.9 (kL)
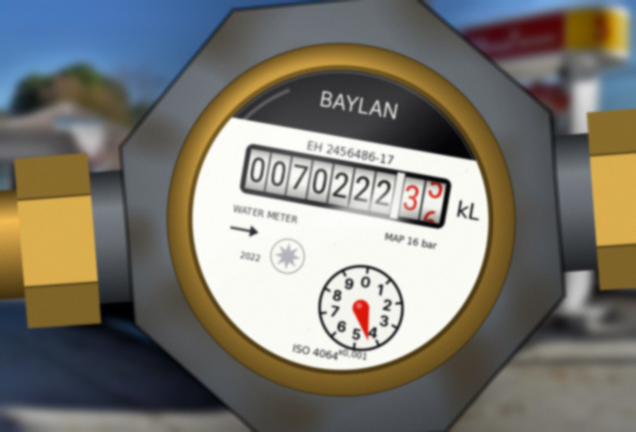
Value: 70222.354 (kL)
